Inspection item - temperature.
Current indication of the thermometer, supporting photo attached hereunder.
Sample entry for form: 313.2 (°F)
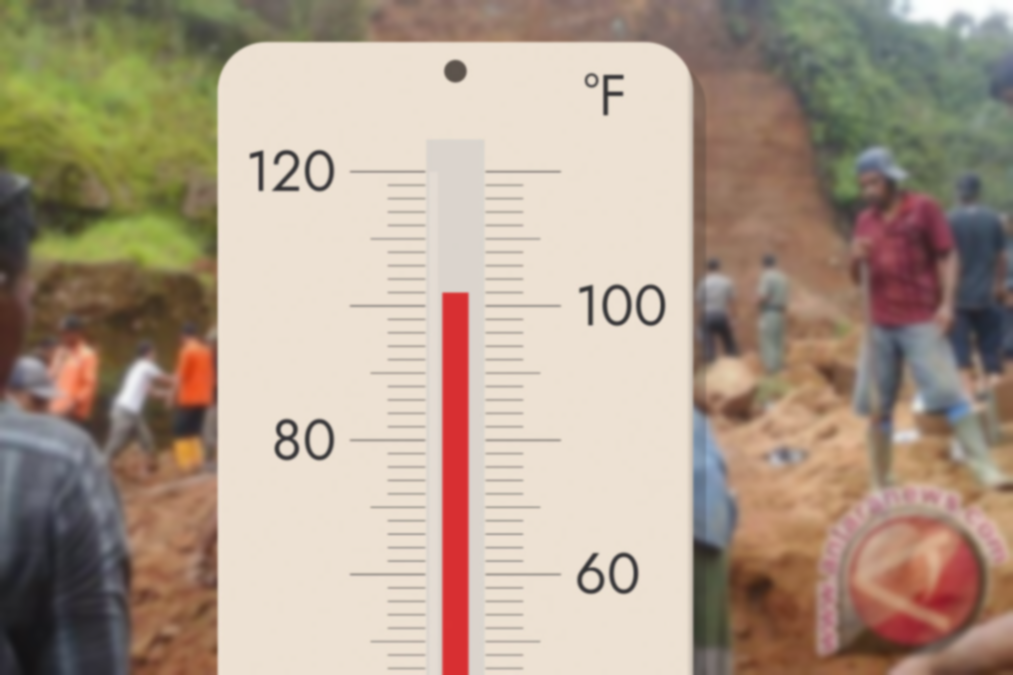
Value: 102 (°F)
